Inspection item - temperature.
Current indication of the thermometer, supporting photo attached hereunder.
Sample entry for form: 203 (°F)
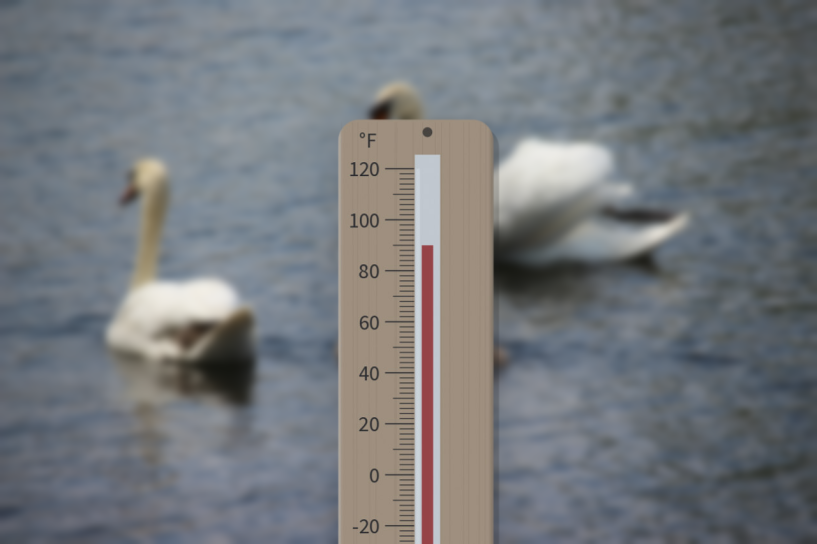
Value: 90 (°F)
